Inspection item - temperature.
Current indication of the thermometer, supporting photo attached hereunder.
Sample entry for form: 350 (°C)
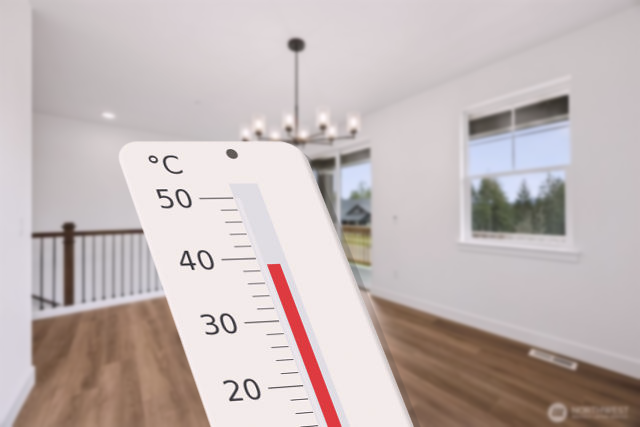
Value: 39 (°C)
